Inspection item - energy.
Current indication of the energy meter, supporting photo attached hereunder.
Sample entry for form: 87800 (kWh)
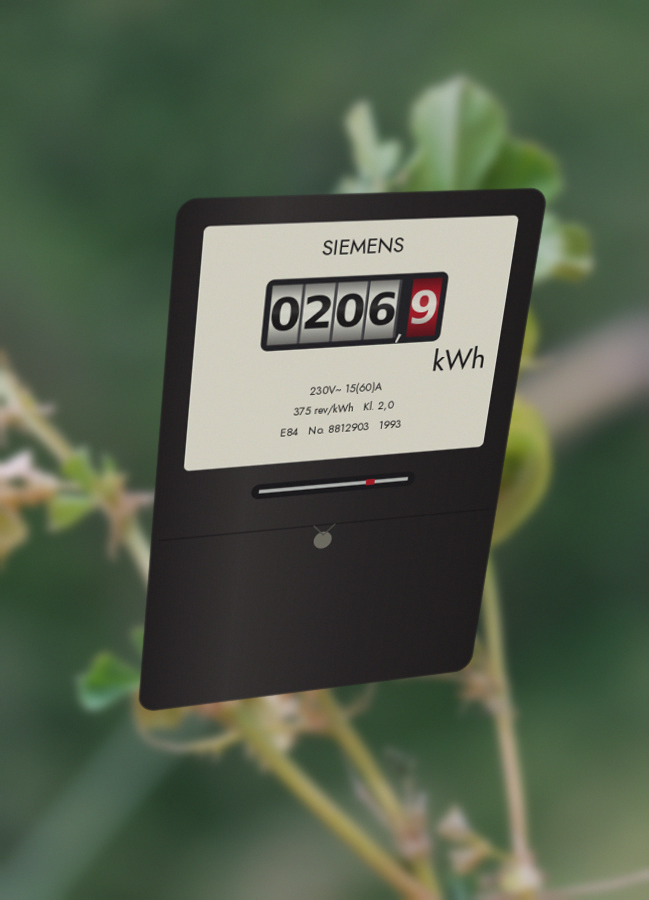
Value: 206.9 (kWh)
